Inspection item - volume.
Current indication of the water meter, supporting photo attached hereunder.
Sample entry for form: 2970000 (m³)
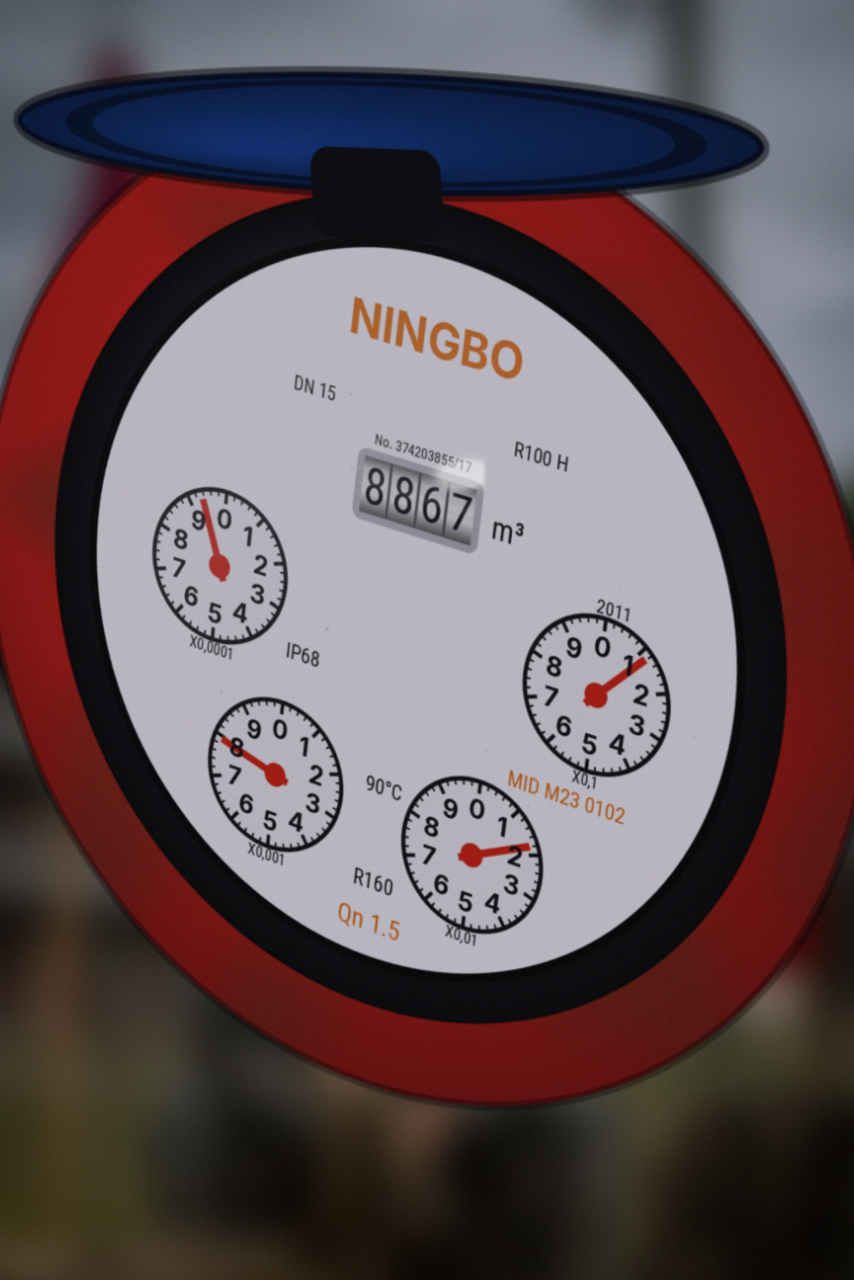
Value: 8867.1179 (m³)
